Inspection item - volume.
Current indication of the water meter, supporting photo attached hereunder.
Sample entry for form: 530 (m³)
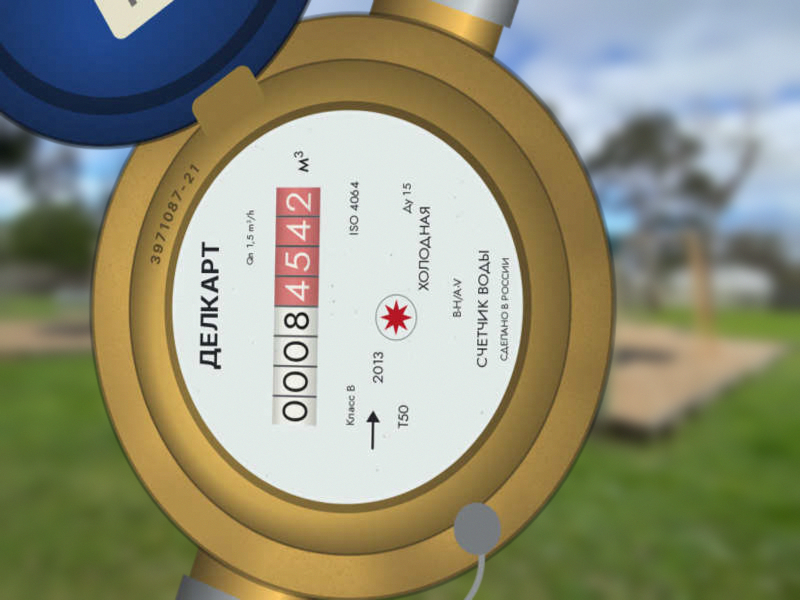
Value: 8.4542 (m³)
